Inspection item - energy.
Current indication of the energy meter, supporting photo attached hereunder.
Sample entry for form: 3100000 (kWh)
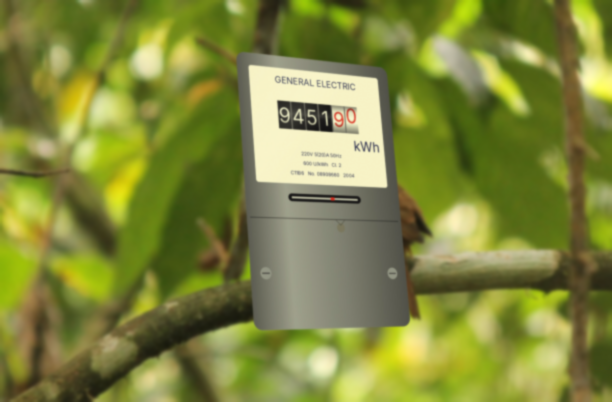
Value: 9451.90 (kWh)
